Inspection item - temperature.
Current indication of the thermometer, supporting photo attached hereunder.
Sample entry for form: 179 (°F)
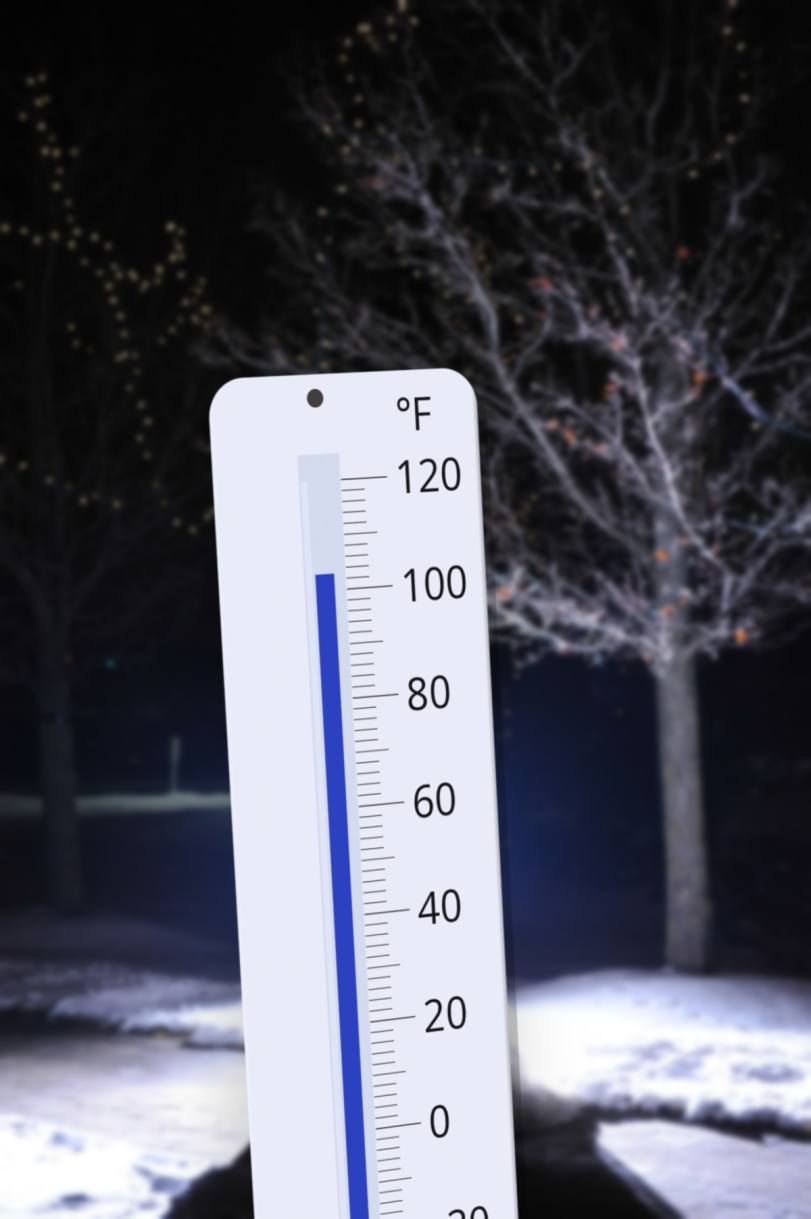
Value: 103 (°F)
